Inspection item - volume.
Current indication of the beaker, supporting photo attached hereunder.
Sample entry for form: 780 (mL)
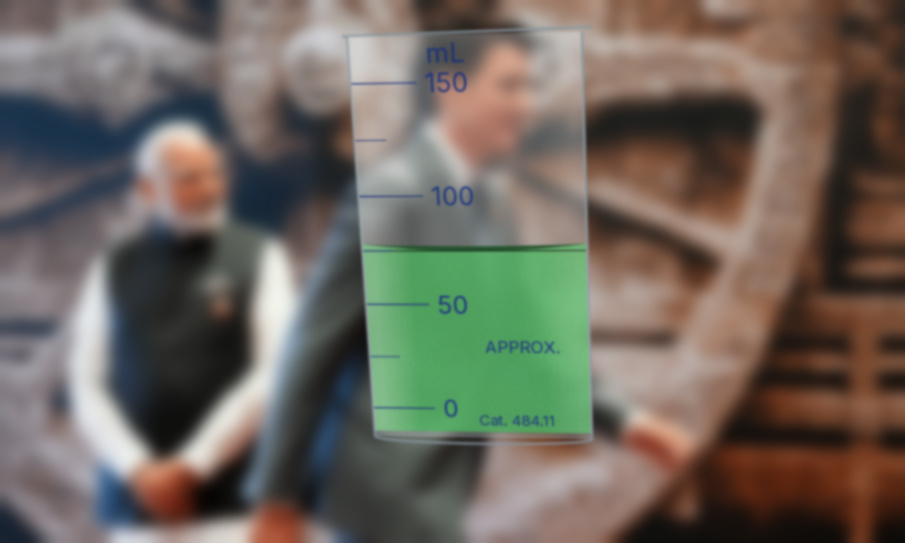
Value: 75 (mL)
